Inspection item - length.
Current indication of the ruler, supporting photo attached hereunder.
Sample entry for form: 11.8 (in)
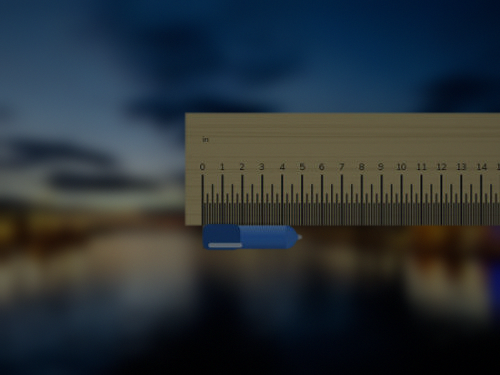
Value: 5 (in)
